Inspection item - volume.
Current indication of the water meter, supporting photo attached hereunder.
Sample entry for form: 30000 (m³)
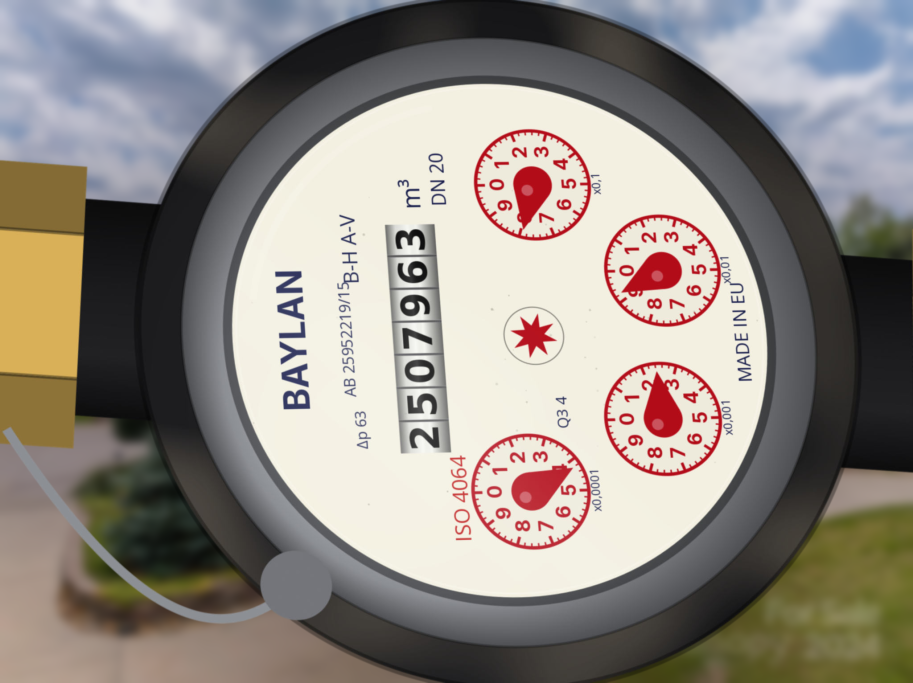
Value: 2507963.7924 (m³)
